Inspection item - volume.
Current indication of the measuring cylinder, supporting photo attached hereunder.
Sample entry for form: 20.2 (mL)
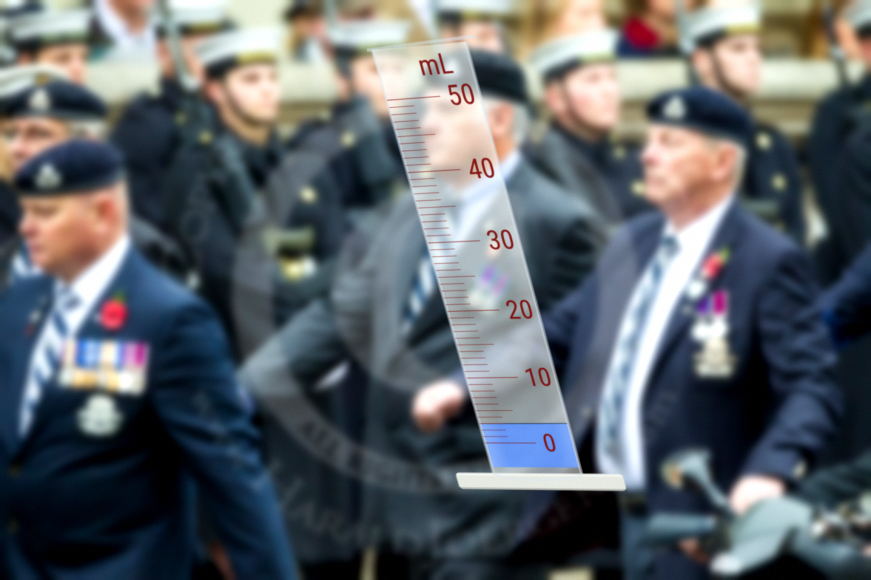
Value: 3 (mL)
